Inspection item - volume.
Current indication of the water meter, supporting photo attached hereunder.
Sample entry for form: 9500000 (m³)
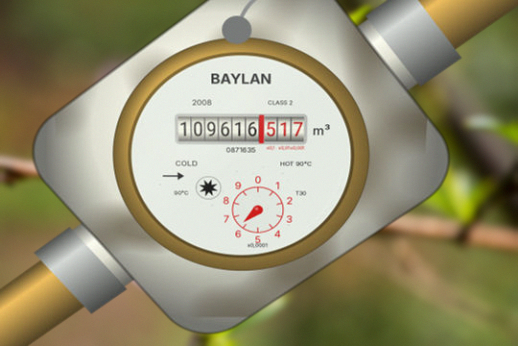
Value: 109616.5176 (m³)
